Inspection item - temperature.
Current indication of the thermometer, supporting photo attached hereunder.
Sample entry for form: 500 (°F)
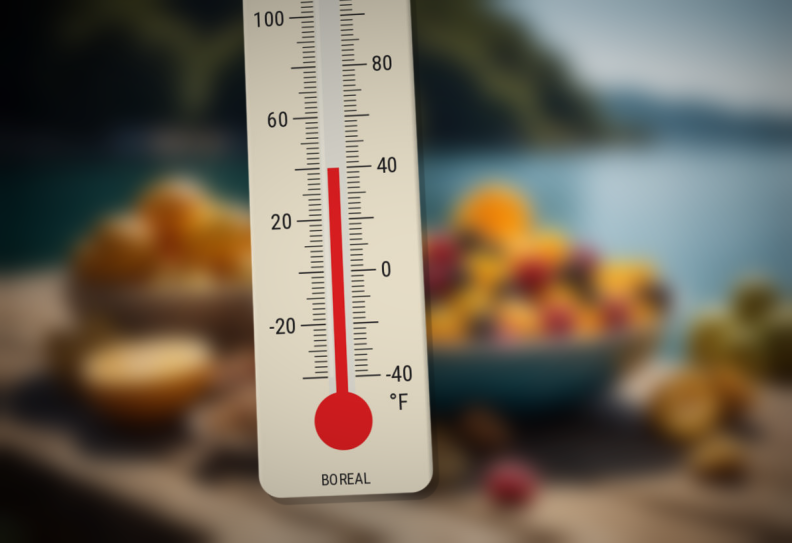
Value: 40 (°F)
